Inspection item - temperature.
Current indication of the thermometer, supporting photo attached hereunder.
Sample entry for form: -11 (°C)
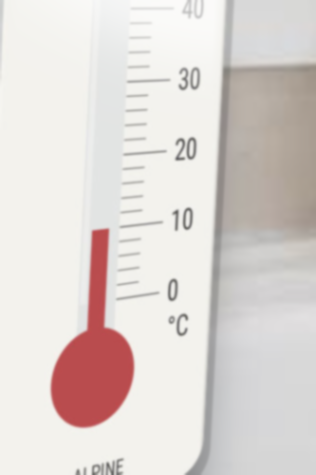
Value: 10 (°C)
